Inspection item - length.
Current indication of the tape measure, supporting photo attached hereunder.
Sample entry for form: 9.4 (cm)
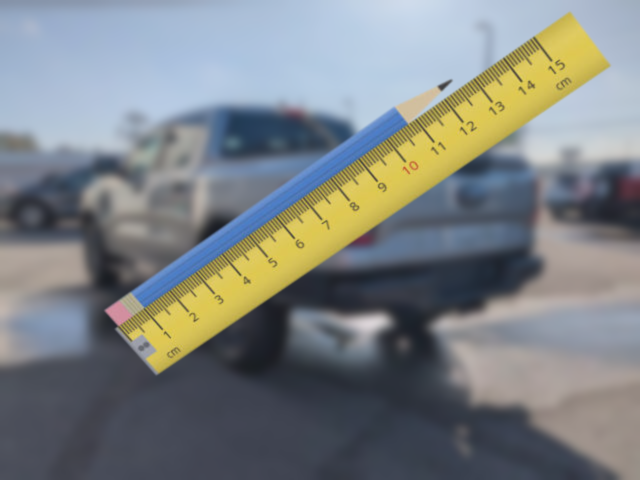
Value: 12.5 (cm)
